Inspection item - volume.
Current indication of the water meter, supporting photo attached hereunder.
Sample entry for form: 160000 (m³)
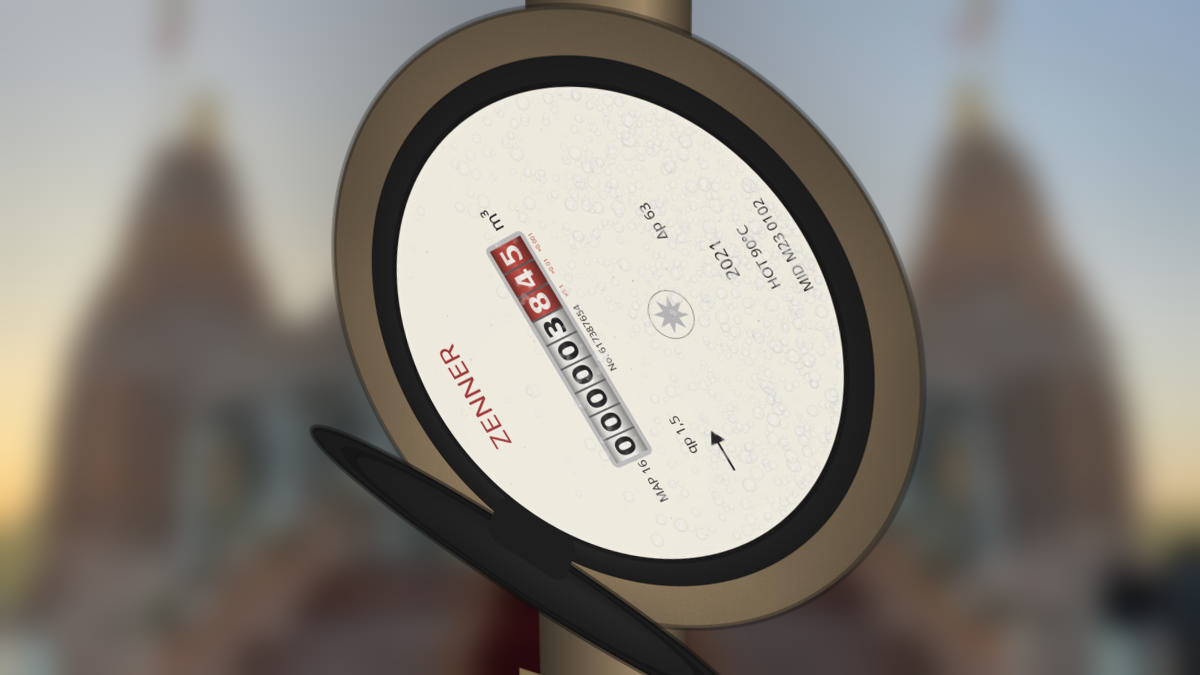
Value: 3.845 (m³)
